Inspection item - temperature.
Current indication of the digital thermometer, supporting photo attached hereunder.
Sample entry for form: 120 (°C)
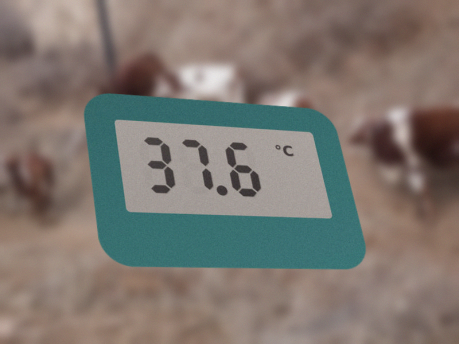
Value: 37.6 (°C)
